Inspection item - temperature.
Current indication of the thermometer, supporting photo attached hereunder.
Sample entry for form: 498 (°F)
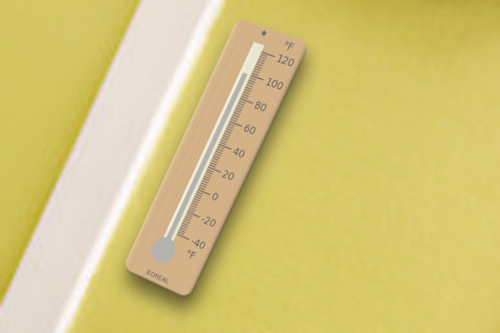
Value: 100 (°F)
